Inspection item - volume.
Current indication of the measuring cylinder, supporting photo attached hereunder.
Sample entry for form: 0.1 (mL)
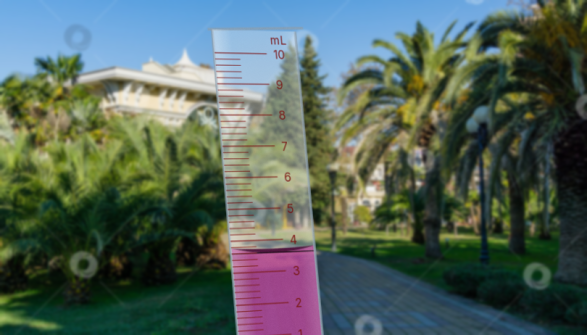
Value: 3.6 (mL)
